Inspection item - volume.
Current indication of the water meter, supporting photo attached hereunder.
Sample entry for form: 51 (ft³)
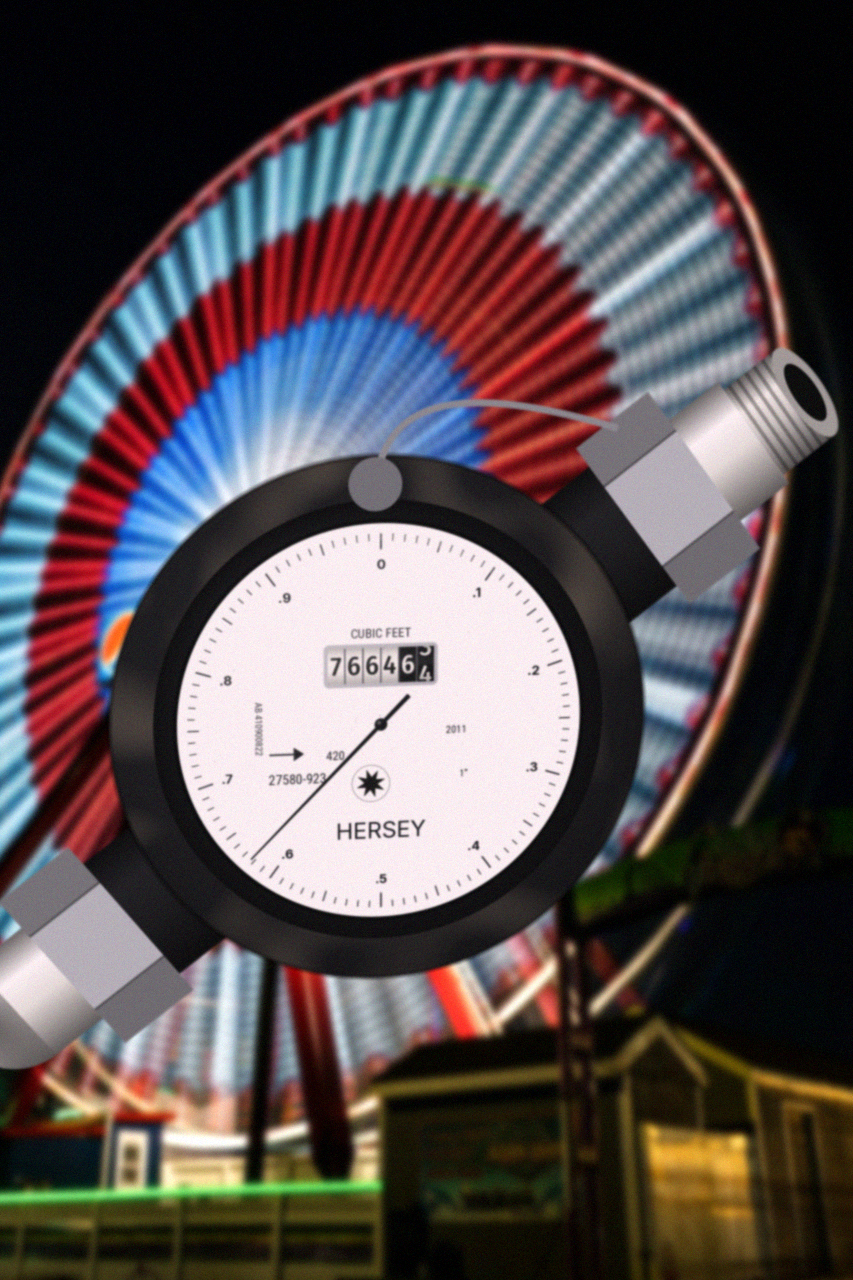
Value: 766463.62 (ft³)
